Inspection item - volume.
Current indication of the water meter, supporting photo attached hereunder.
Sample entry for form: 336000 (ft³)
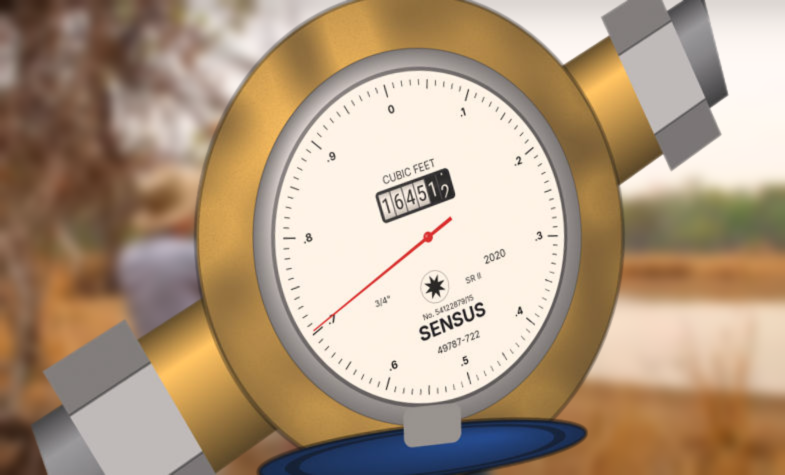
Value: 164511.70 (ft³)
